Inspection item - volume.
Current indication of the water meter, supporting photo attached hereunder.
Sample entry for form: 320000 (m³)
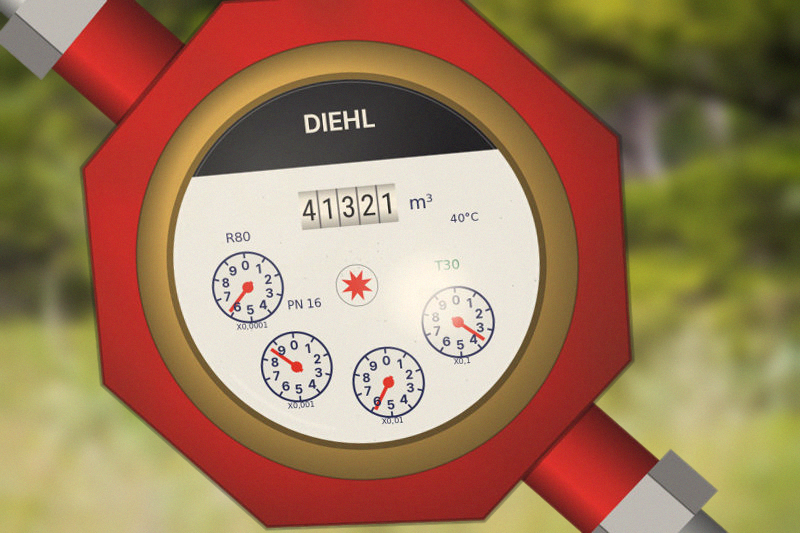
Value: 41321.3586 (m³)
